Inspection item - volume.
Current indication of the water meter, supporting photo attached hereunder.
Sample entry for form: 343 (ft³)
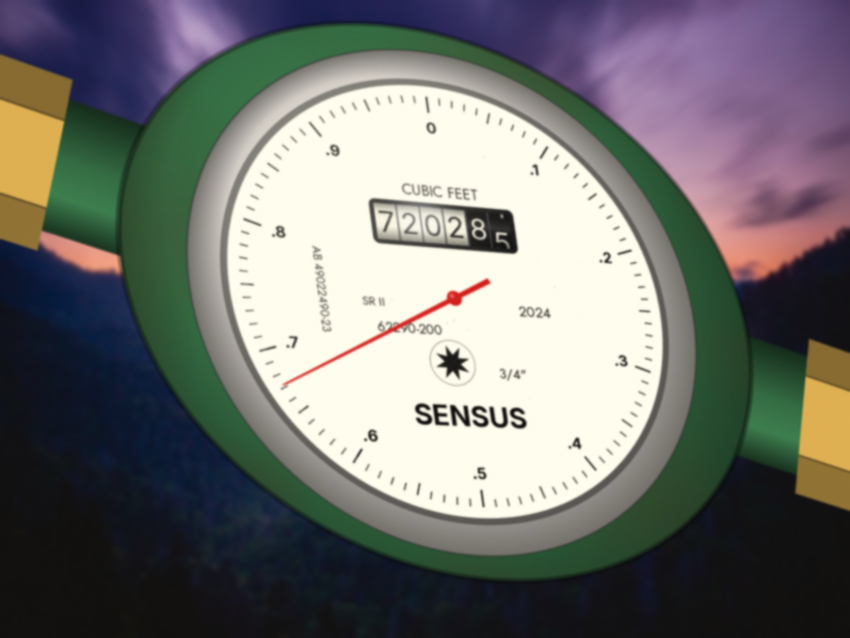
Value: 720284.67 (ft³)
